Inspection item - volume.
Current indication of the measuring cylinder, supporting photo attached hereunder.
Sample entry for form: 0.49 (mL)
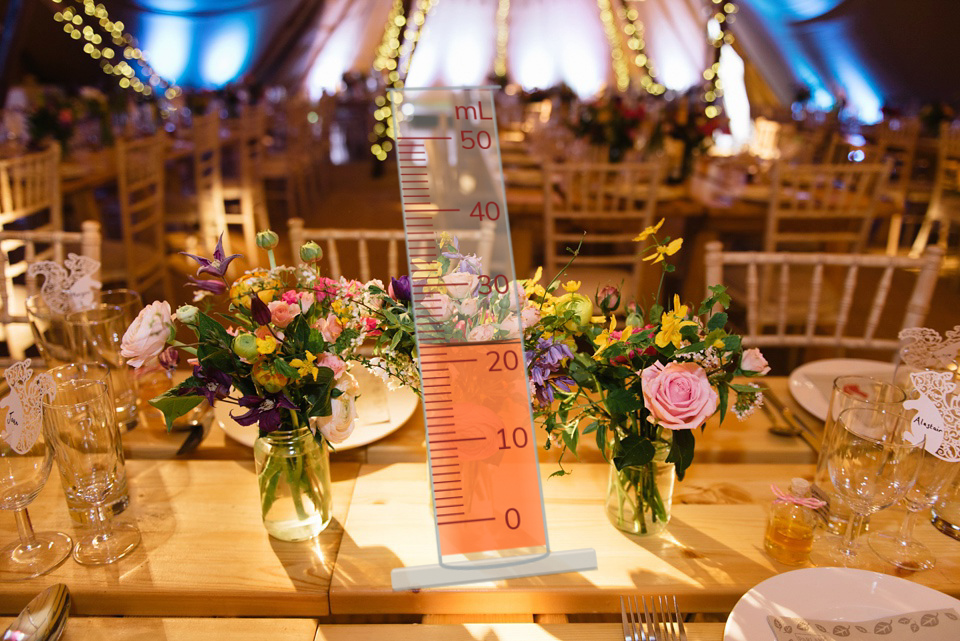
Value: 22 (mL)
